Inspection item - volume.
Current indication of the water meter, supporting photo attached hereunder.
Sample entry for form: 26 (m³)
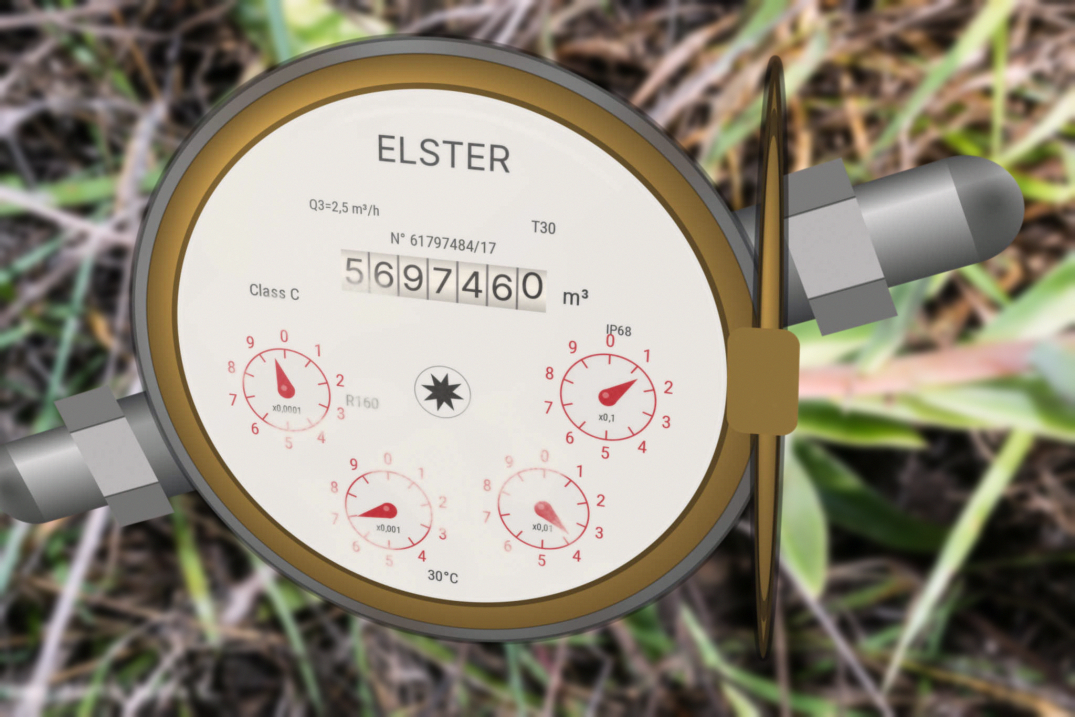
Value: 5697460.1369 (m³)
